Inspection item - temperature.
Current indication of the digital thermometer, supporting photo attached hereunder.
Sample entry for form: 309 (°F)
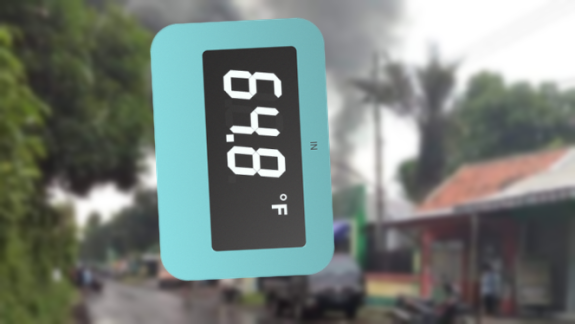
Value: 64.8 (°F)
